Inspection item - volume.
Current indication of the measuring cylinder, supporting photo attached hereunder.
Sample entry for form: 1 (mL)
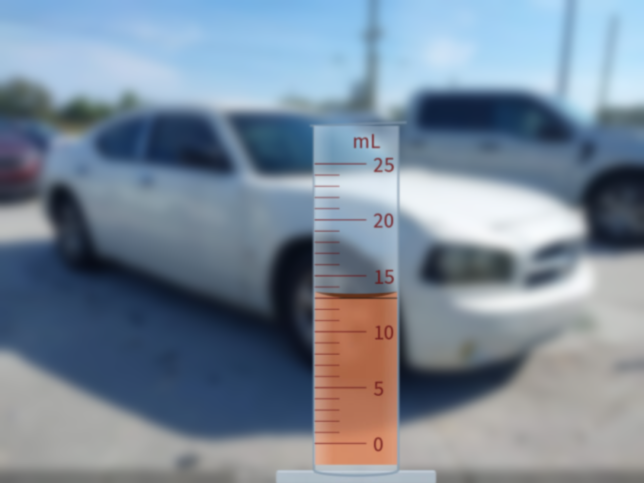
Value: 13 (mL)
